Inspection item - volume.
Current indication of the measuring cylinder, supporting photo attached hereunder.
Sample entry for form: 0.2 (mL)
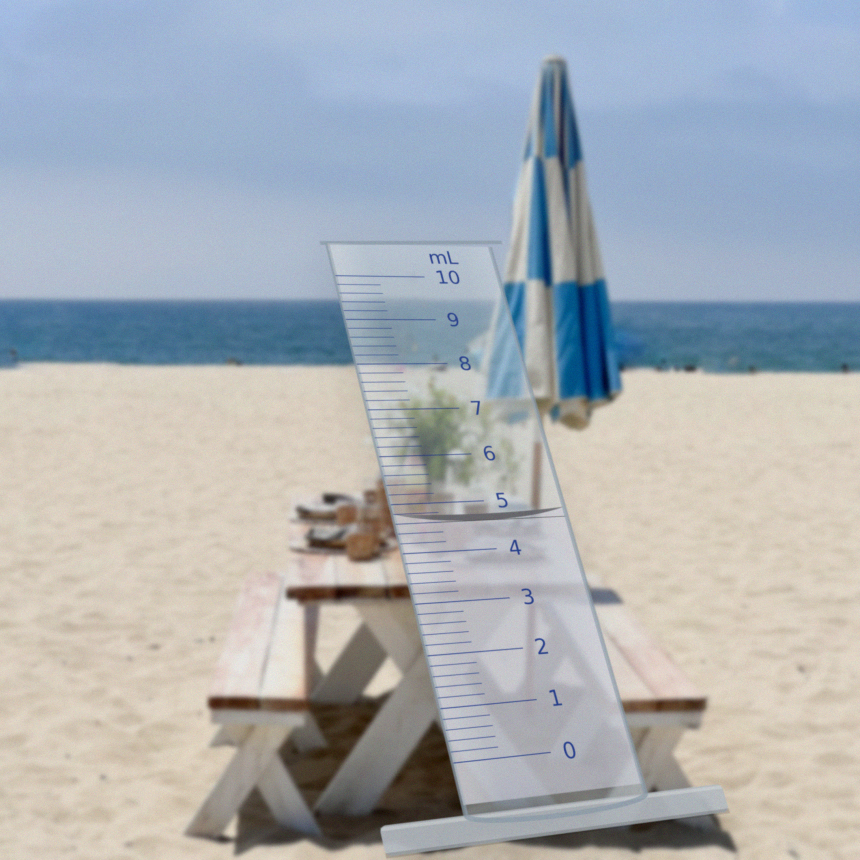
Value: 4.6 (mL)
